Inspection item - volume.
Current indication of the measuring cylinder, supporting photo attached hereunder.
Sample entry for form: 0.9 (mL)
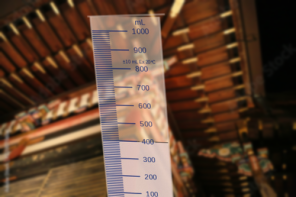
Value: 400 (mL)
